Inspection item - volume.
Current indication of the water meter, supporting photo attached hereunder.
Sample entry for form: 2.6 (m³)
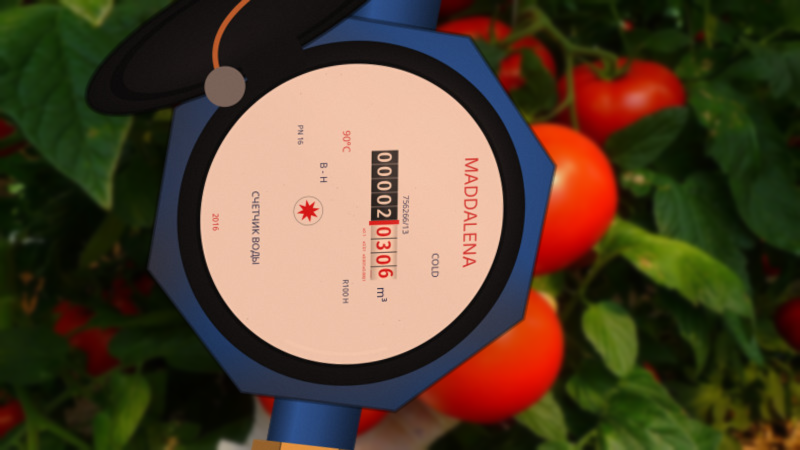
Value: 2.0306 (m³)
